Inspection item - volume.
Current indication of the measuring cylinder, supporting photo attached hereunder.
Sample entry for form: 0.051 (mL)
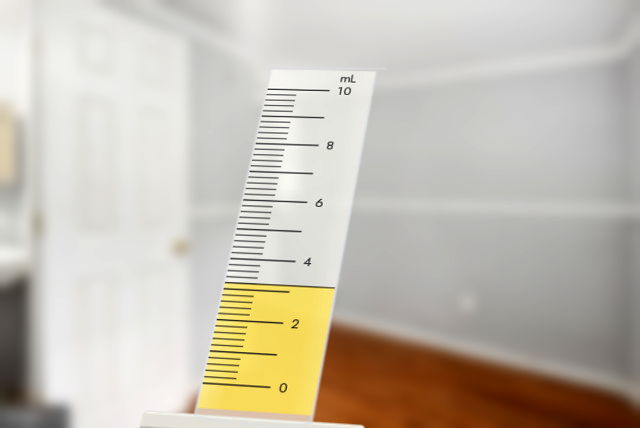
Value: 3.2 (mL)
